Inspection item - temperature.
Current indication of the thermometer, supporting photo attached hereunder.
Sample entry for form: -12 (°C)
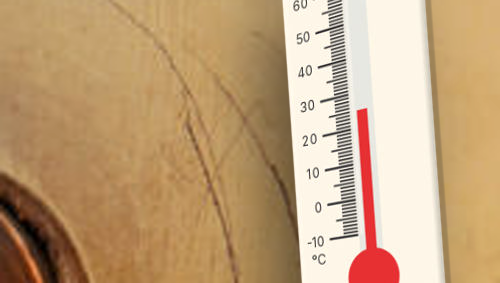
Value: 25 (°C)
